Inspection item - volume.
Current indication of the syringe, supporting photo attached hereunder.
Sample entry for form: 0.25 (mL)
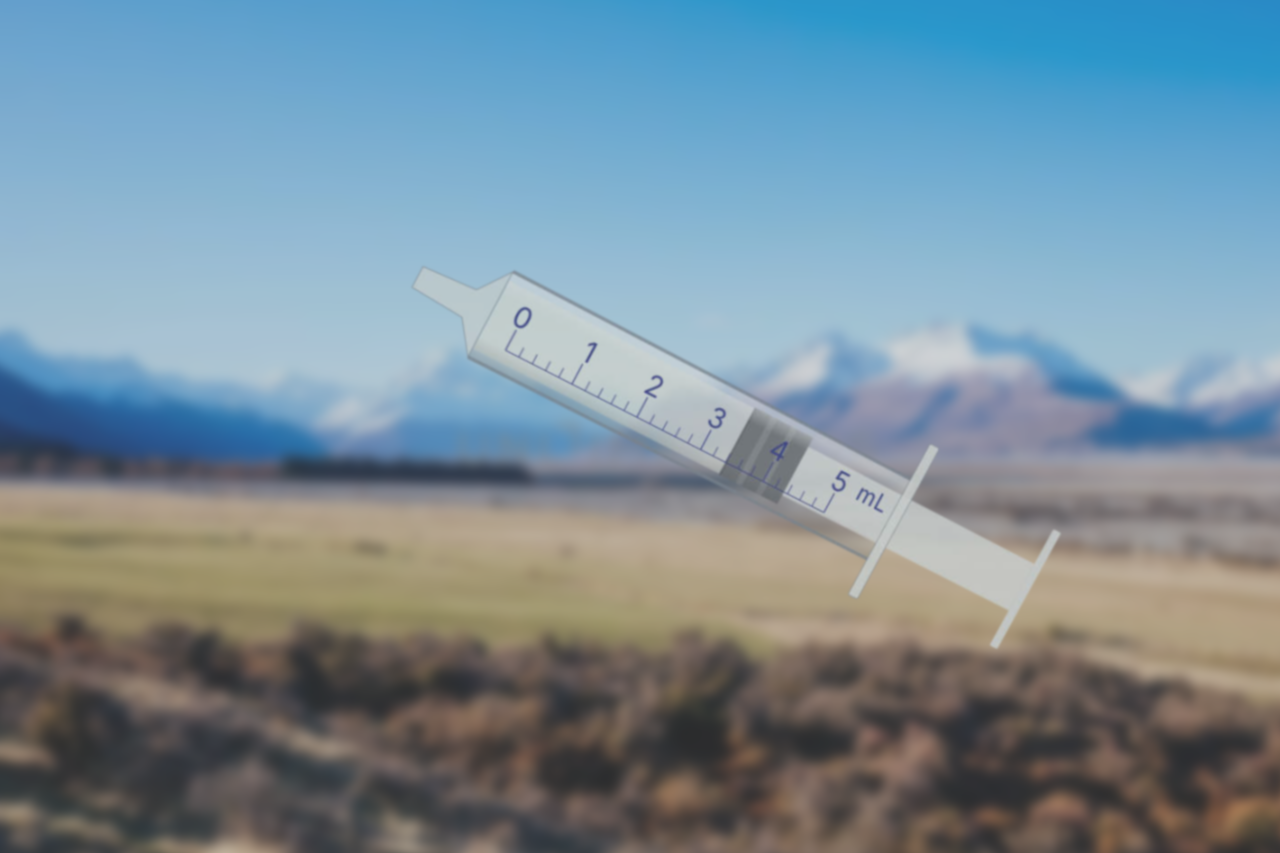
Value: 3.4 (mL)
